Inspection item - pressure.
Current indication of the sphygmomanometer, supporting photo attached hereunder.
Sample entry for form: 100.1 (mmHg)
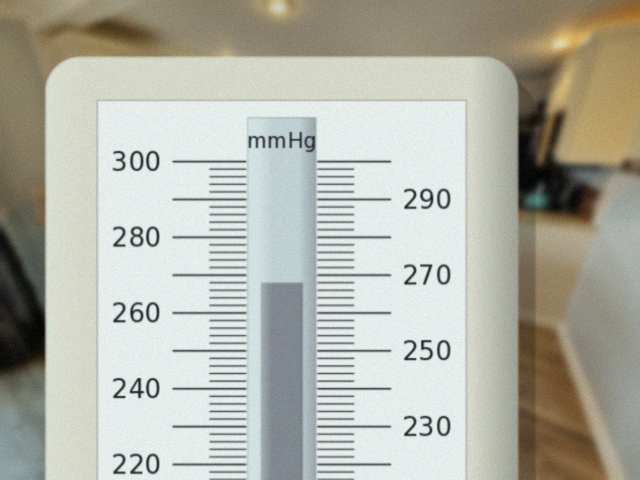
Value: 268 (mmHg)
